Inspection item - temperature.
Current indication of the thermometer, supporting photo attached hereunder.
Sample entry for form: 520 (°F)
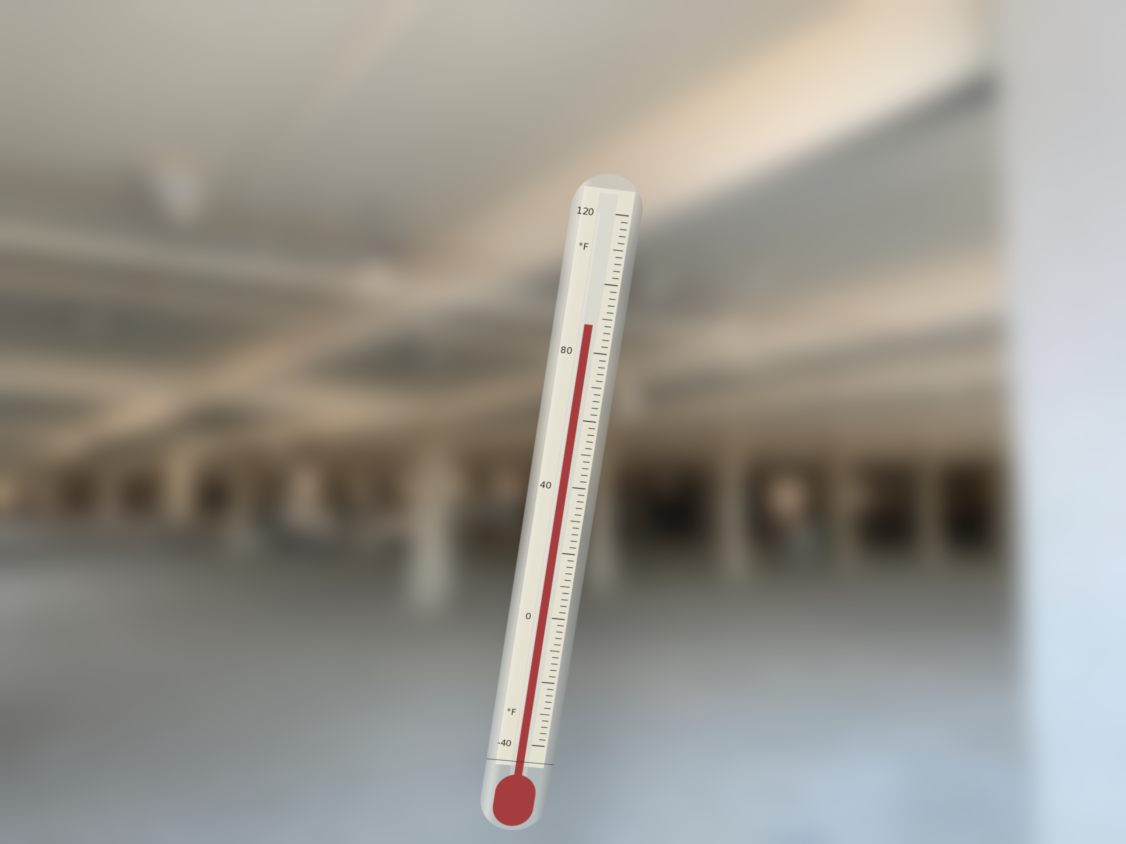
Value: 88 (°F)
